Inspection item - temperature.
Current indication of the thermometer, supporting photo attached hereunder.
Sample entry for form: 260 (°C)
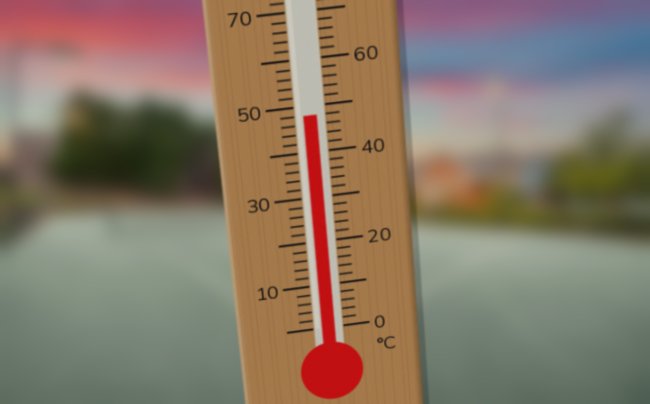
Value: 48 (°C)
